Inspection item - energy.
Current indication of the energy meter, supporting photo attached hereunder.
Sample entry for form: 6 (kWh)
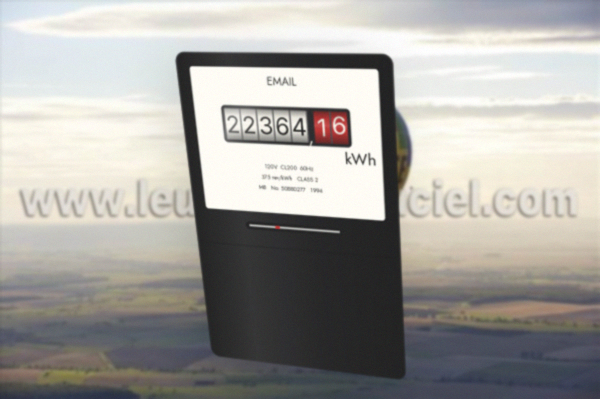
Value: 22364.16 (kWh)
